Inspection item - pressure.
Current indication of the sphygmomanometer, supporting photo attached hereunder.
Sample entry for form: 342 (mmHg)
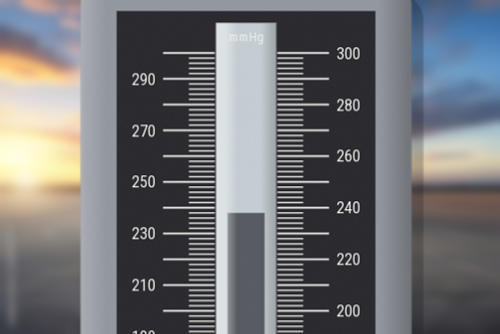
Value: 238 (mmHg)
